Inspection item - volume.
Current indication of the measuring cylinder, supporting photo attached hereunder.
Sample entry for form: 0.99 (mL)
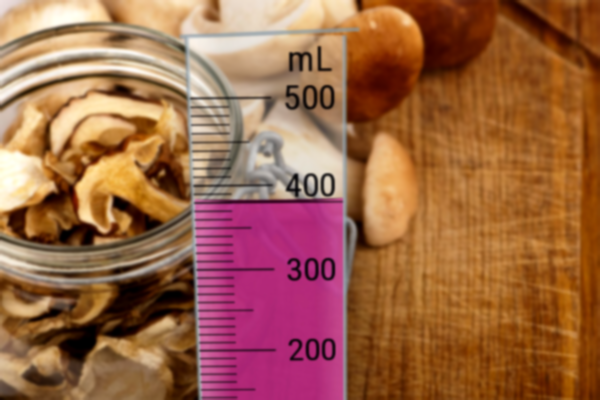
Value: 380 (mL)
